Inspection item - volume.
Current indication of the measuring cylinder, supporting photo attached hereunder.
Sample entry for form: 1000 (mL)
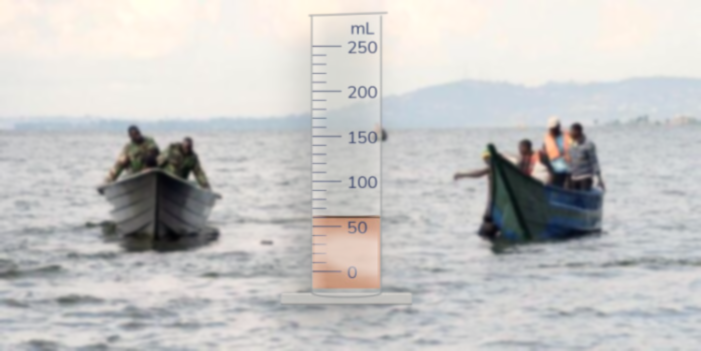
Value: 60 (mL)
